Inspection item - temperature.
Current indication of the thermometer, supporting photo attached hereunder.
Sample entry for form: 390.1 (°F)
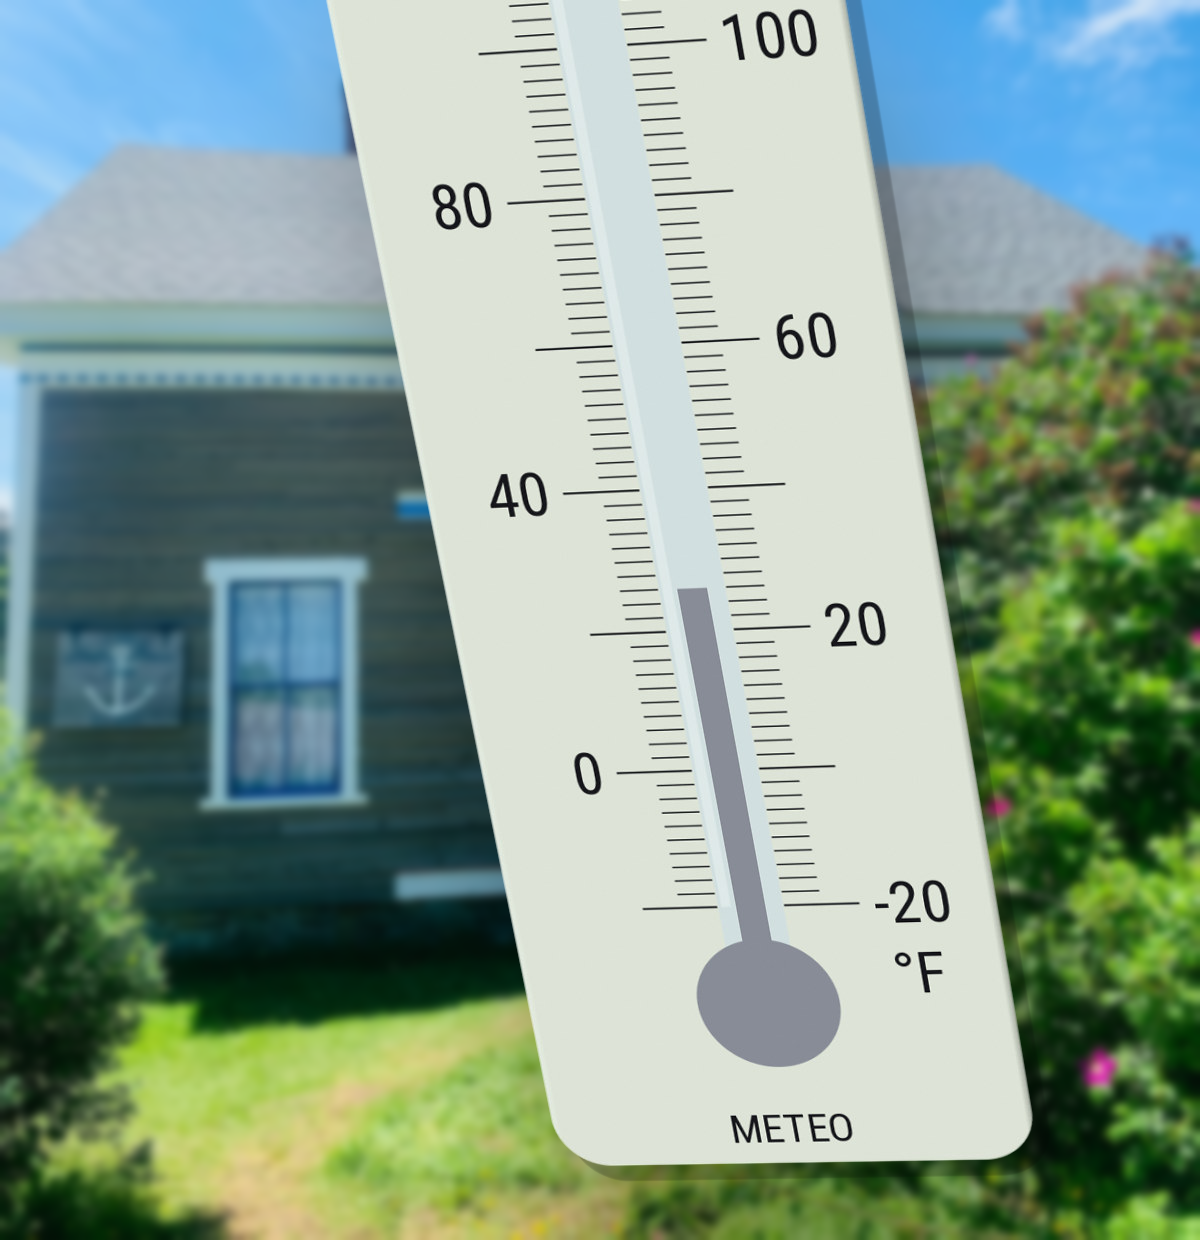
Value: 26 (°F)
